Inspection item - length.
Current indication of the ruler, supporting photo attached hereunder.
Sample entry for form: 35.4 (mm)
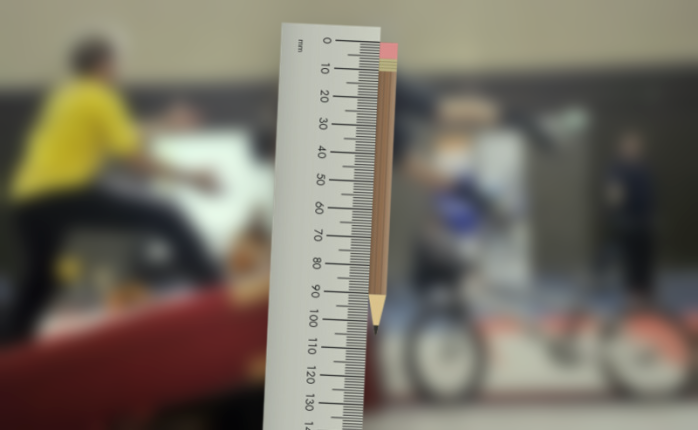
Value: 105 (mm)
